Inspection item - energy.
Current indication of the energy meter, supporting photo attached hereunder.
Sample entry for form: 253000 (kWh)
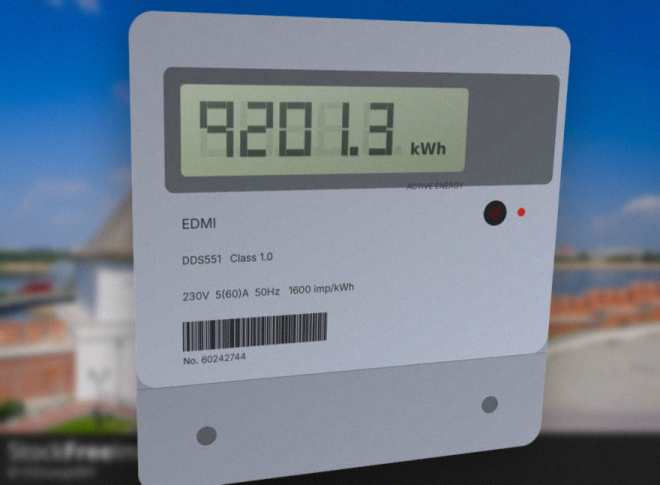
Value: 9201.3 (kWh)
